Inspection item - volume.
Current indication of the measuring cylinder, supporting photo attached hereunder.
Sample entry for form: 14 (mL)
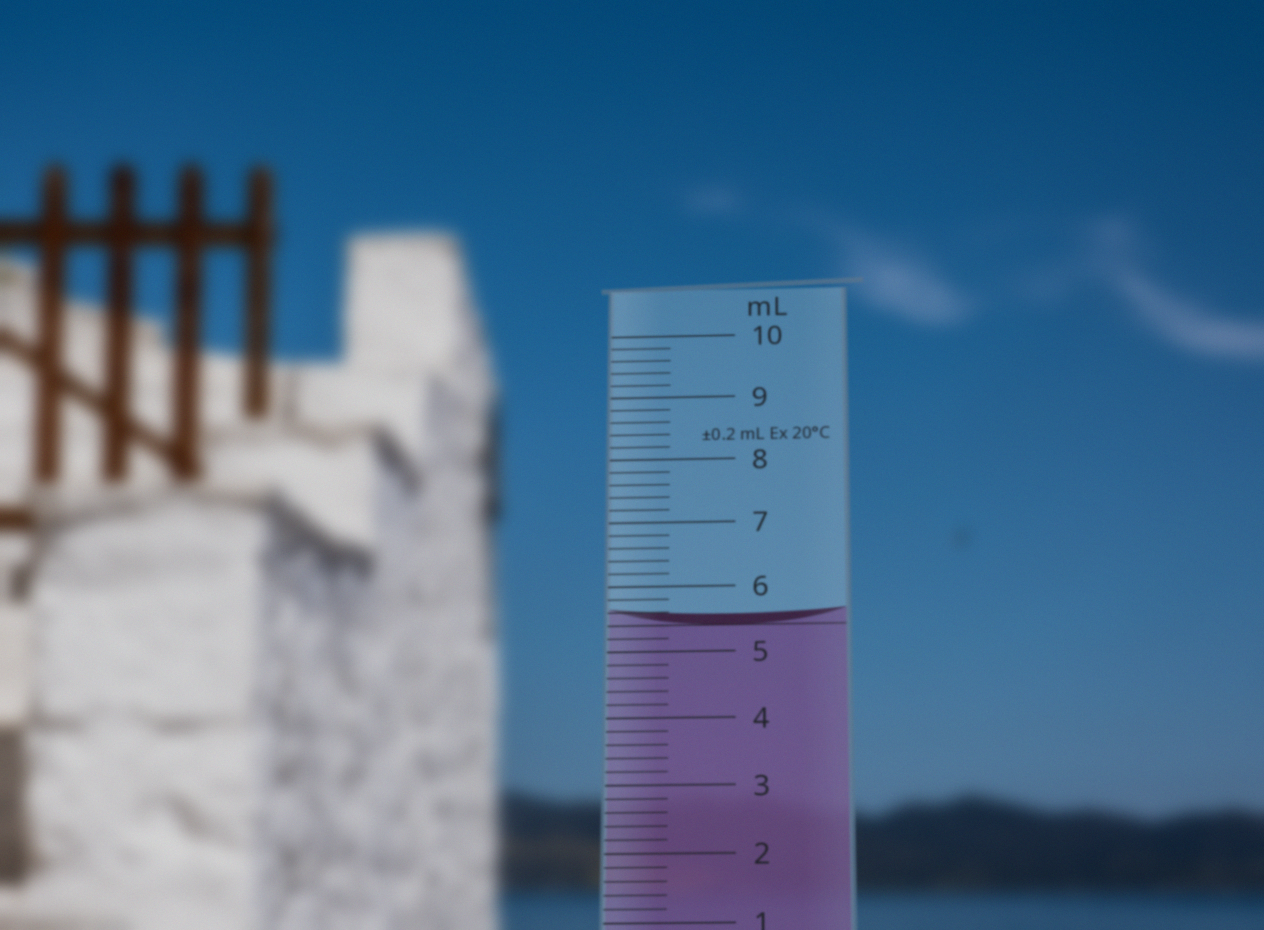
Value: 5.4 (mL)
